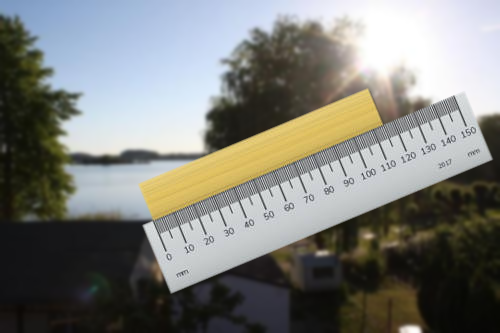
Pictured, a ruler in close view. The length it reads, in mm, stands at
115 mm
